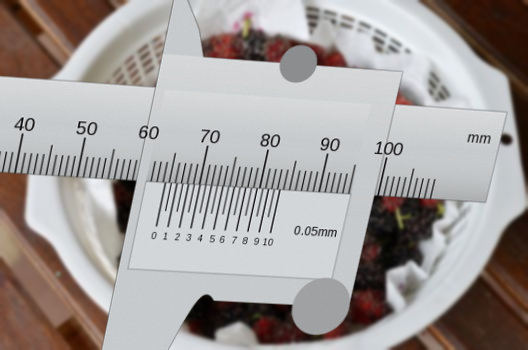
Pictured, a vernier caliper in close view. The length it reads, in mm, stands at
64.4 mm
